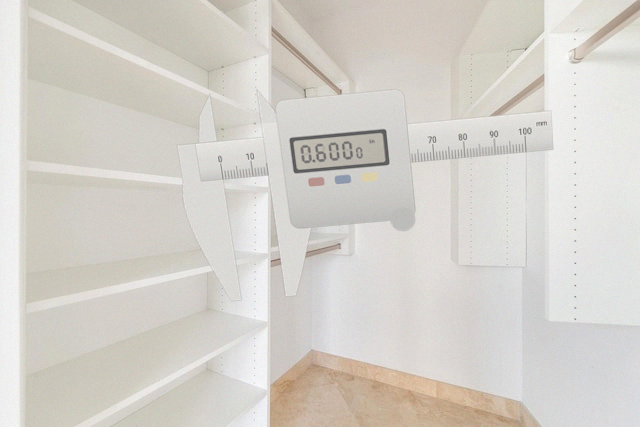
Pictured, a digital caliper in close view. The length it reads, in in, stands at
0.6000 in
